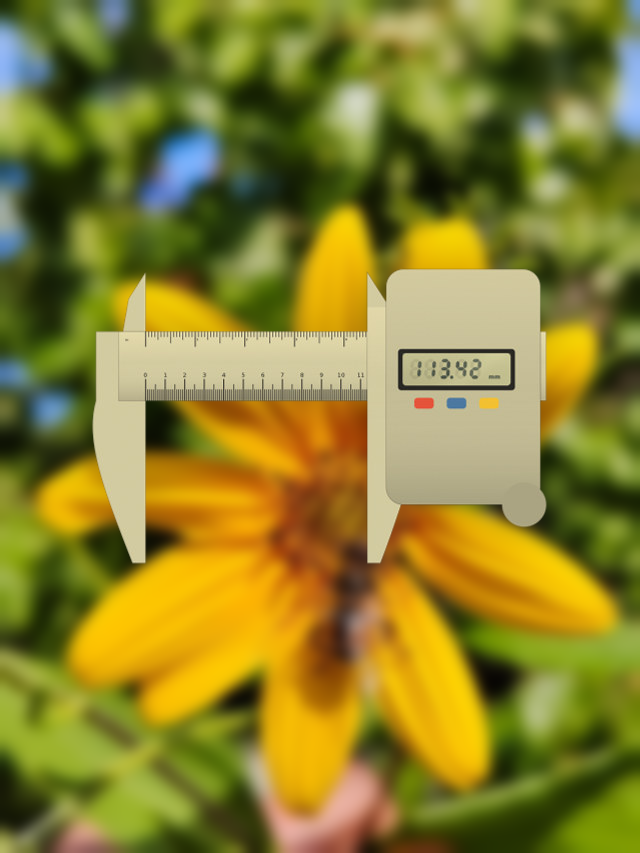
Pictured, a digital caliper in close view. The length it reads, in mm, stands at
113.42 mm
